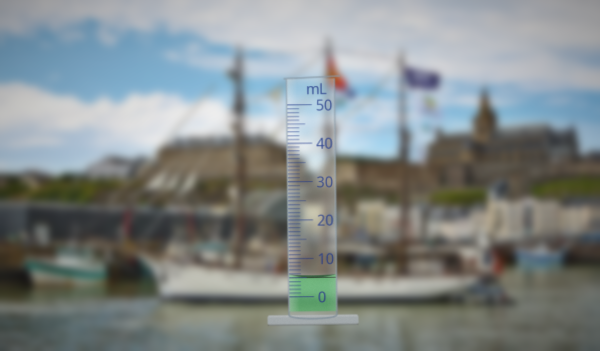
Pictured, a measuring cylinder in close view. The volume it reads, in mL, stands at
5 mL
